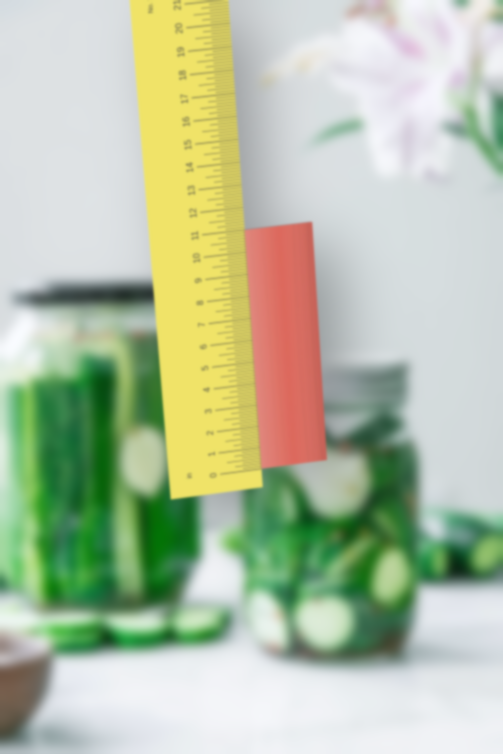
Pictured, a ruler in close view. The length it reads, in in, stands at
11 in
